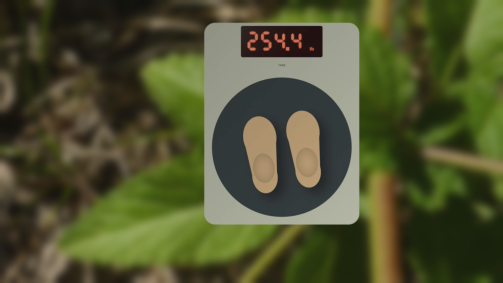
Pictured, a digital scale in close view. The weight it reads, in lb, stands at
254.4 lb
